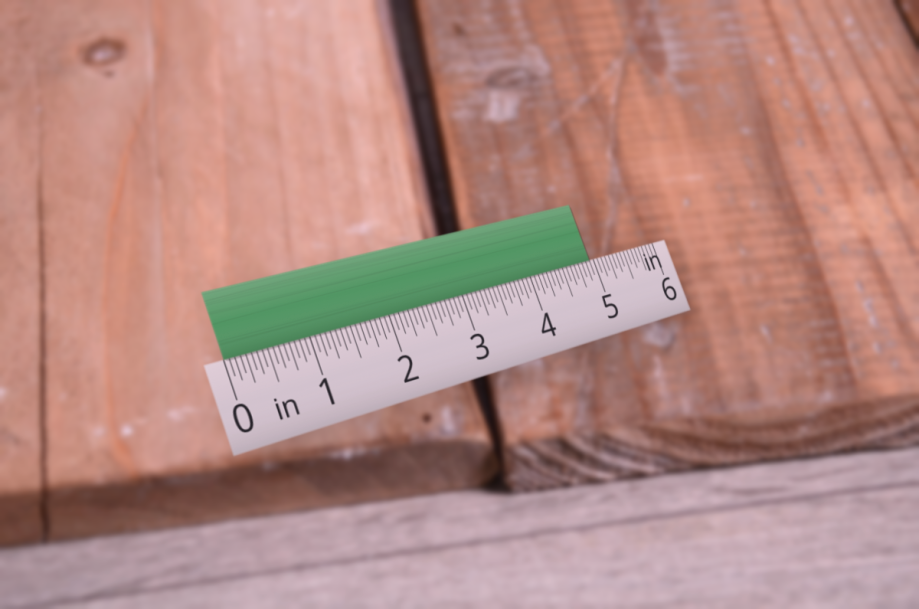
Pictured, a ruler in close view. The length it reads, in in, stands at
4.9375 in
